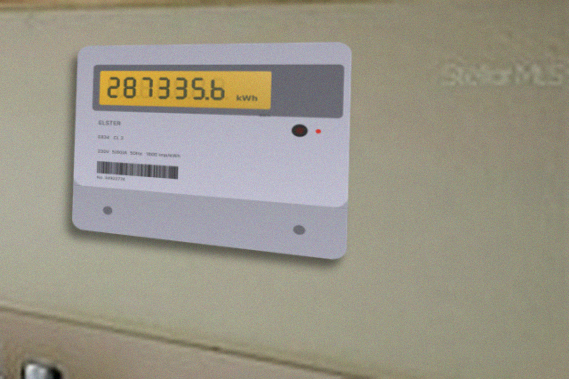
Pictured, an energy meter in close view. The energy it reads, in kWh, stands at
287335.6 kWh
